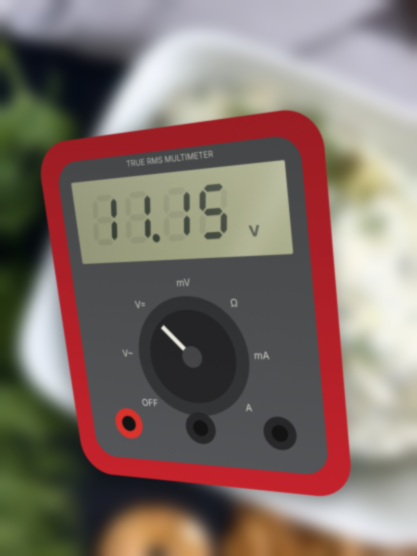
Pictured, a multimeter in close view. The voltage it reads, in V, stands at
11.15 V
